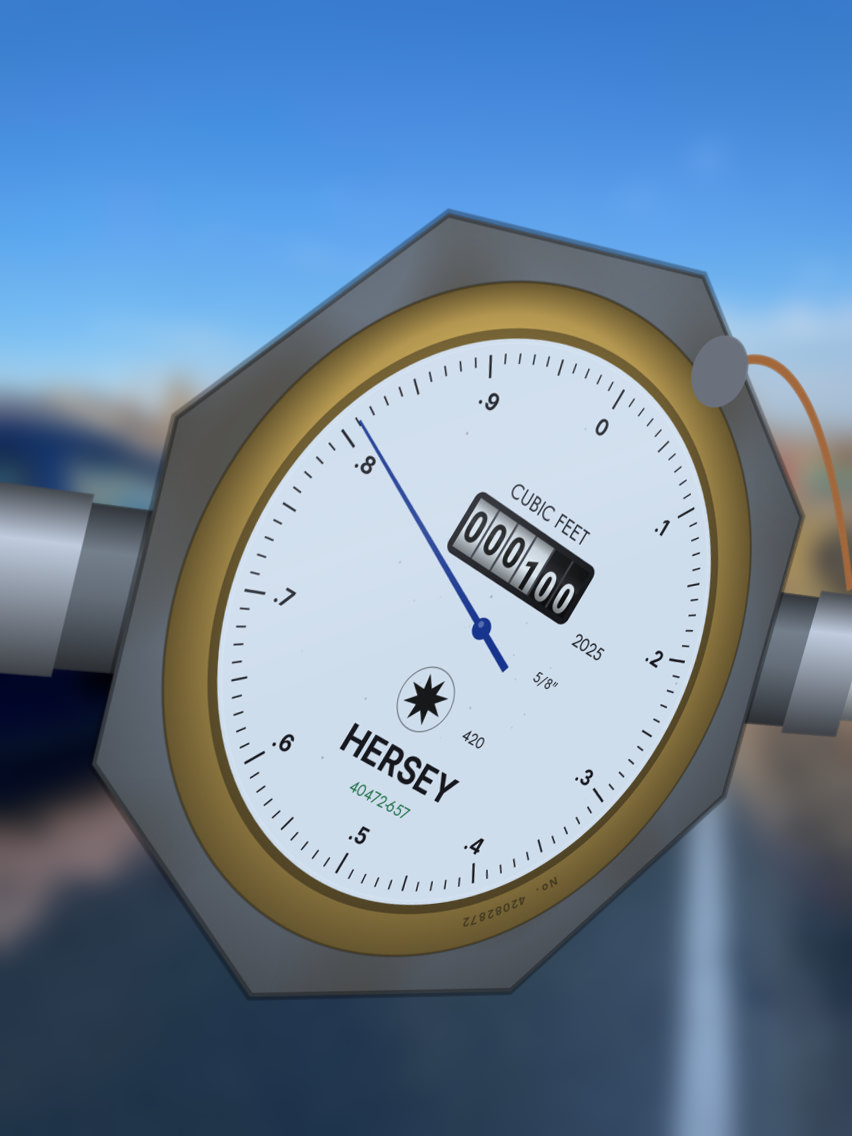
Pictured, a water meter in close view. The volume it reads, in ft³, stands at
99.81 ft³
